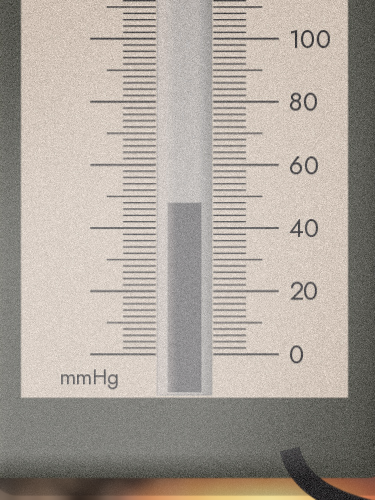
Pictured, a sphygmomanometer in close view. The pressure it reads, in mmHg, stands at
48 mmHg
